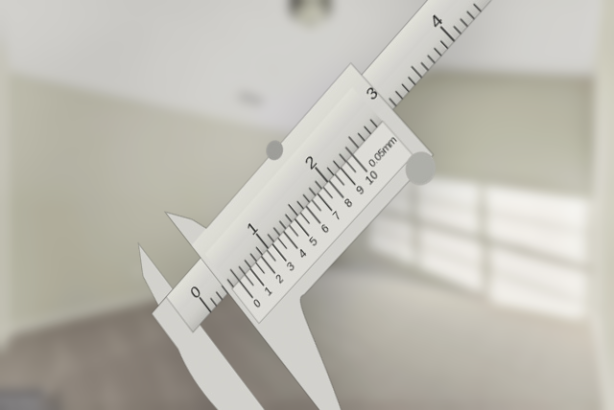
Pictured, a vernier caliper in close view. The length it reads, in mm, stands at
5.0 mm
